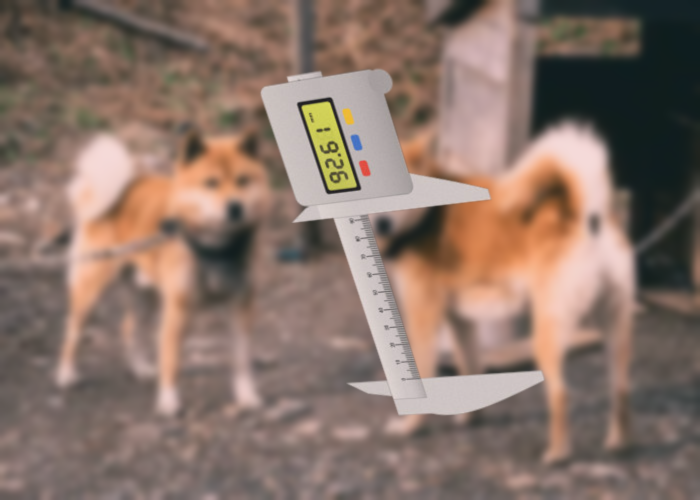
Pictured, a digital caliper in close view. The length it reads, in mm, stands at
92.61 mm
